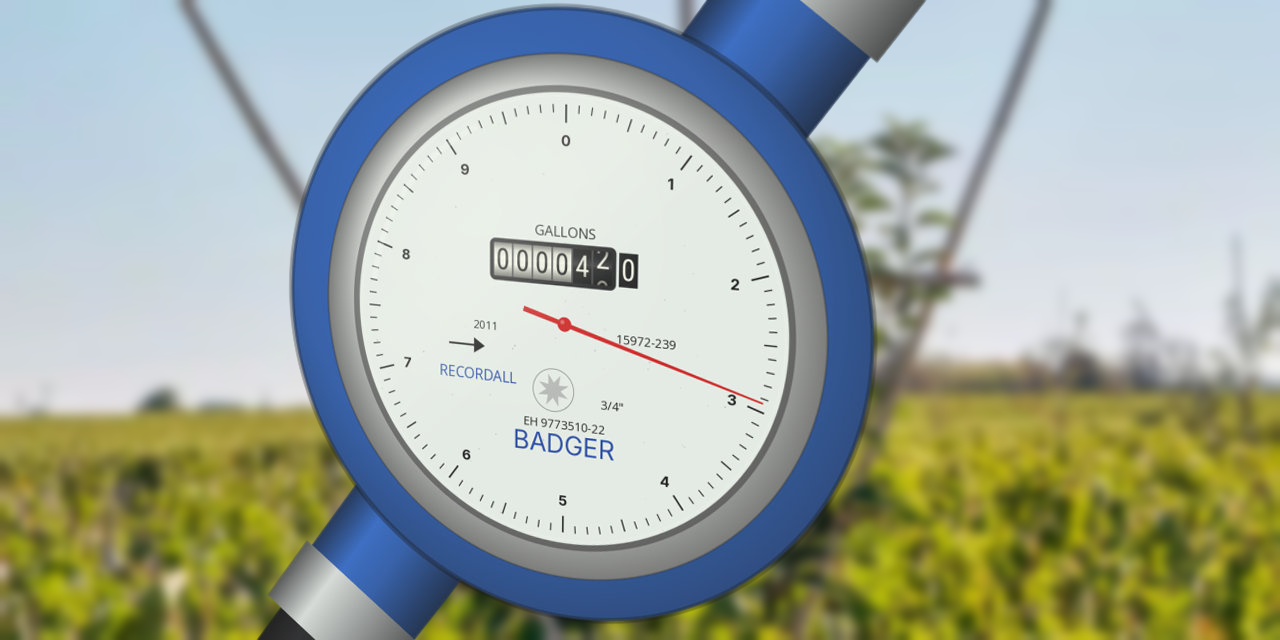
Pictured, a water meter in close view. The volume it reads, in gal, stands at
422.9 gal
